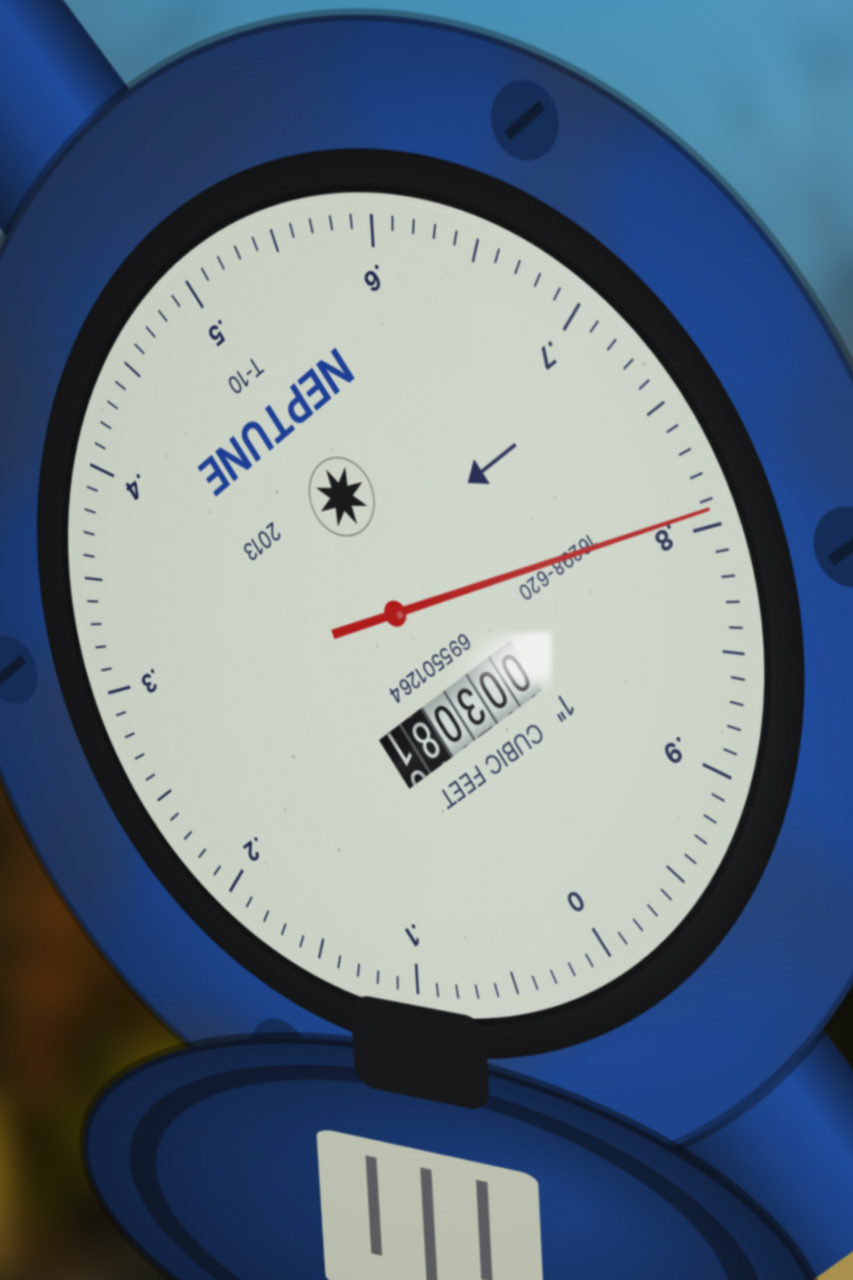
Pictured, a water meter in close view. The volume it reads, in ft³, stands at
3080.79 ft³
